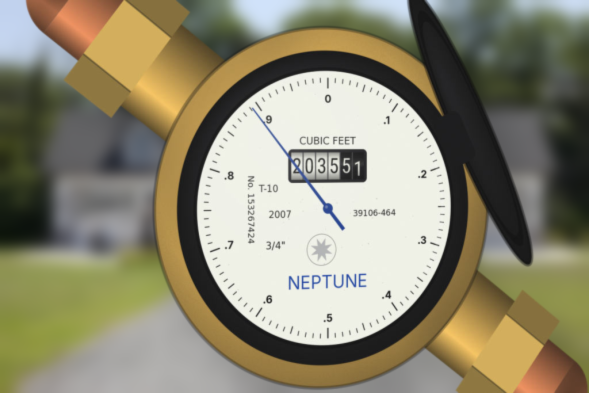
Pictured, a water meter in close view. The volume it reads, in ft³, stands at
203550.89 ft³
